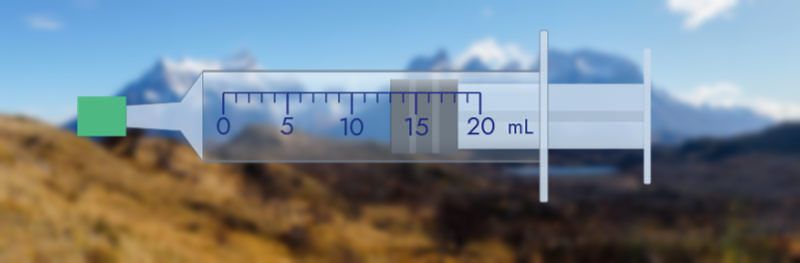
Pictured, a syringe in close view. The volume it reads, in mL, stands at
13 mL
